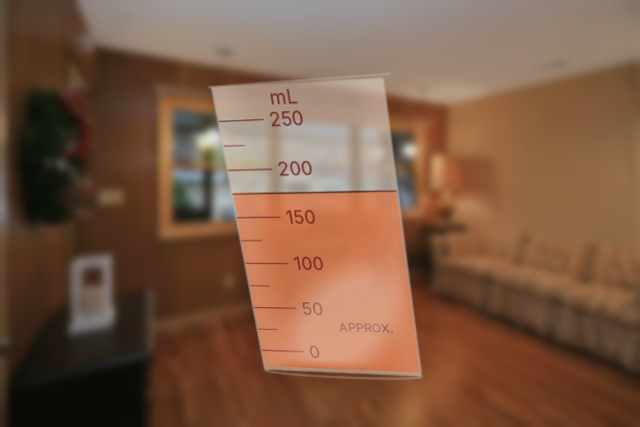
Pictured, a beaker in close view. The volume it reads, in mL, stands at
175 mL
